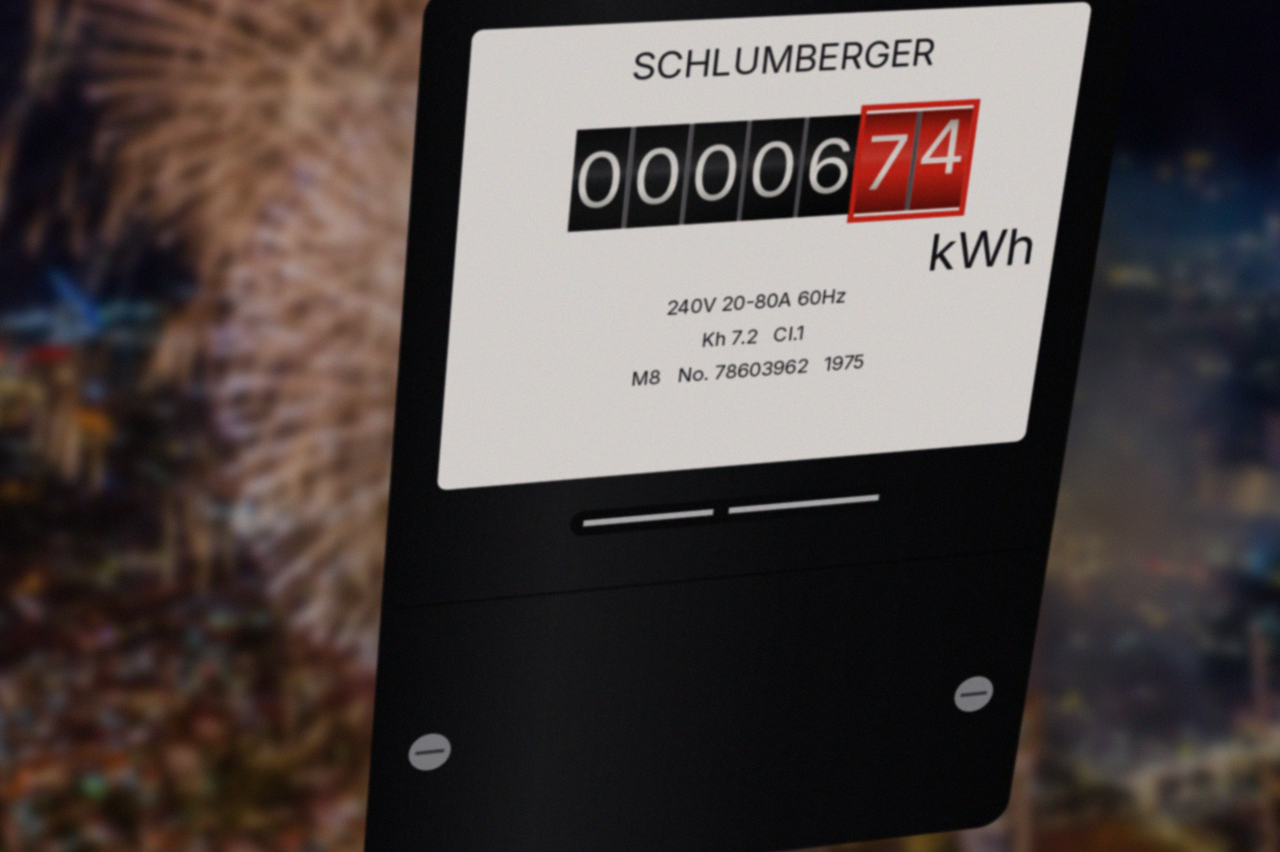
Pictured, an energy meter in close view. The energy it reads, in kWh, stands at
6.74 kWh
